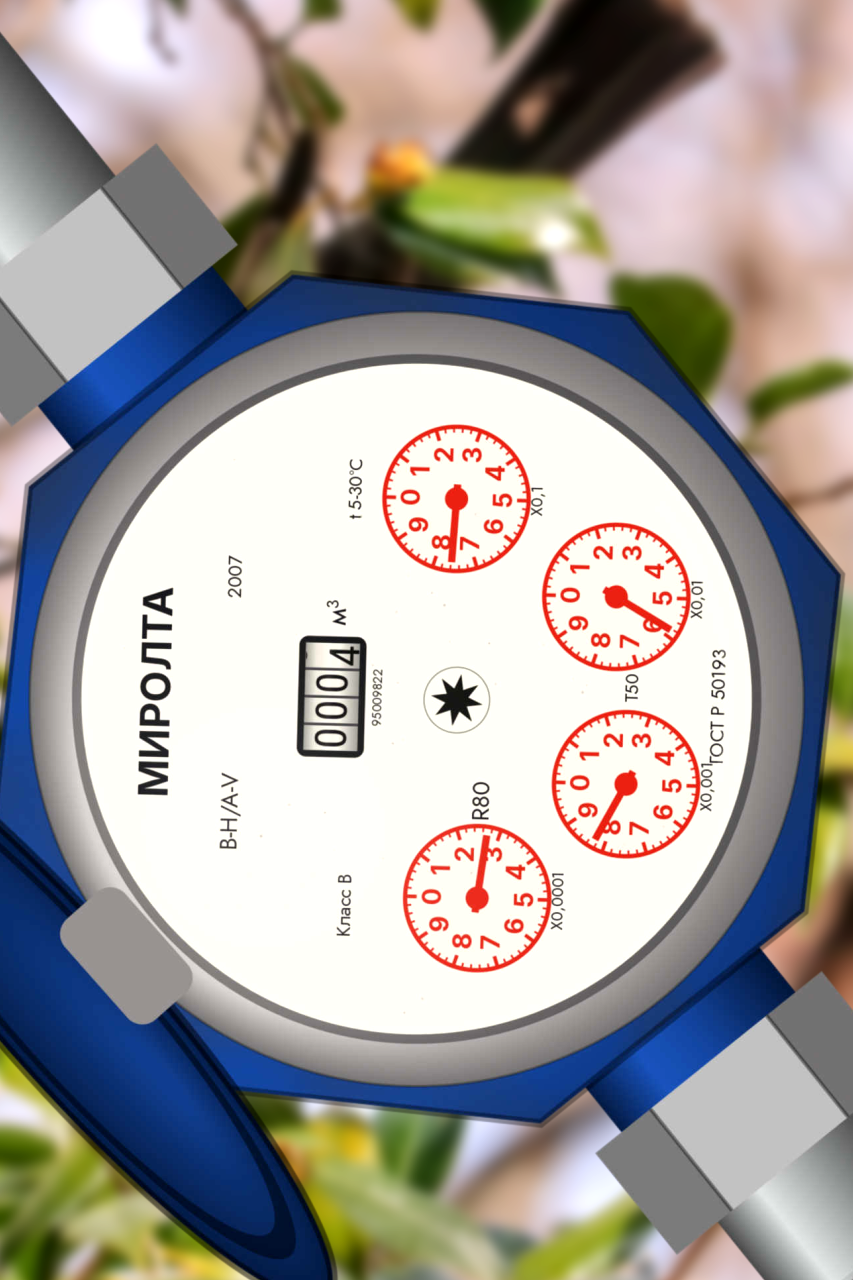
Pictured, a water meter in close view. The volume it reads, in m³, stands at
3.7582 m³
